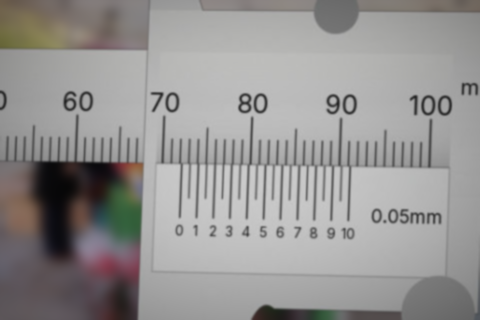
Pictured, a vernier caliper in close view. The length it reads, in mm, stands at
72.2 mm
